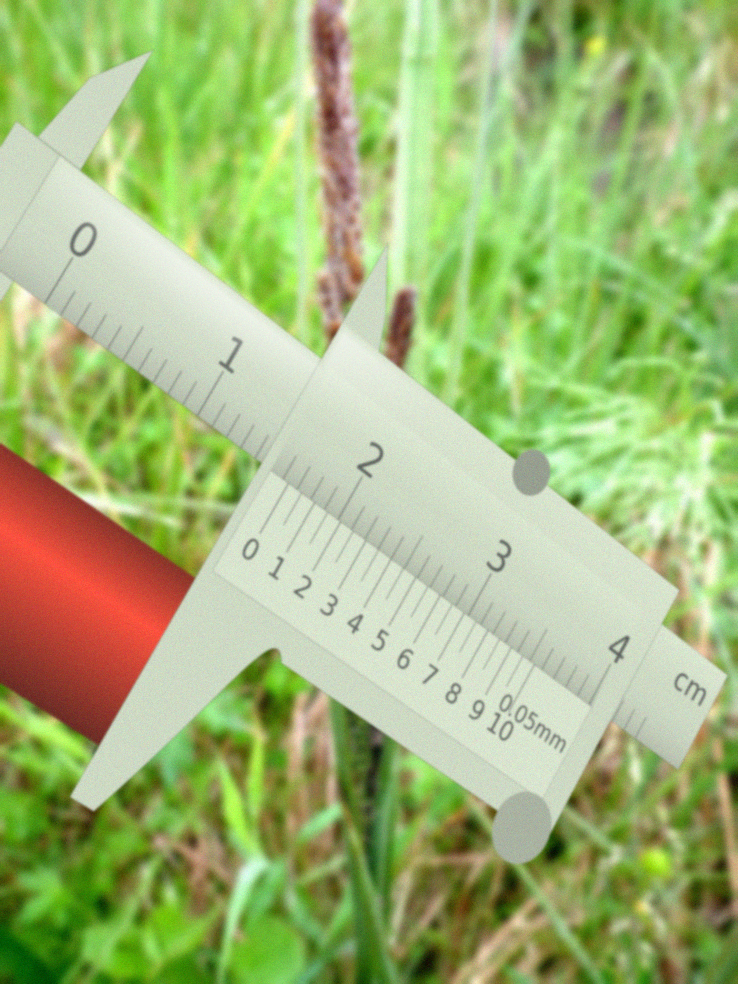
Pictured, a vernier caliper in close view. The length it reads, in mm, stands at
16.4 mm
